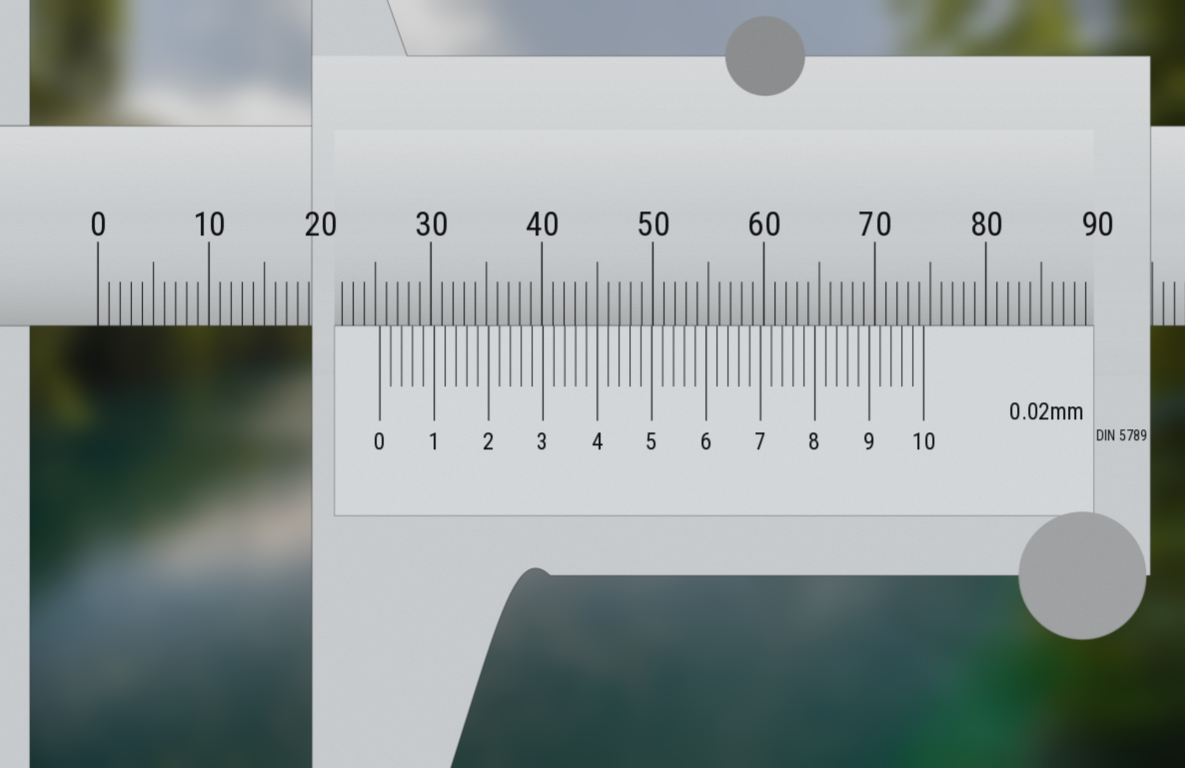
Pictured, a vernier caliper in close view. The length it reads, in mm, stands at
25.4 mm
